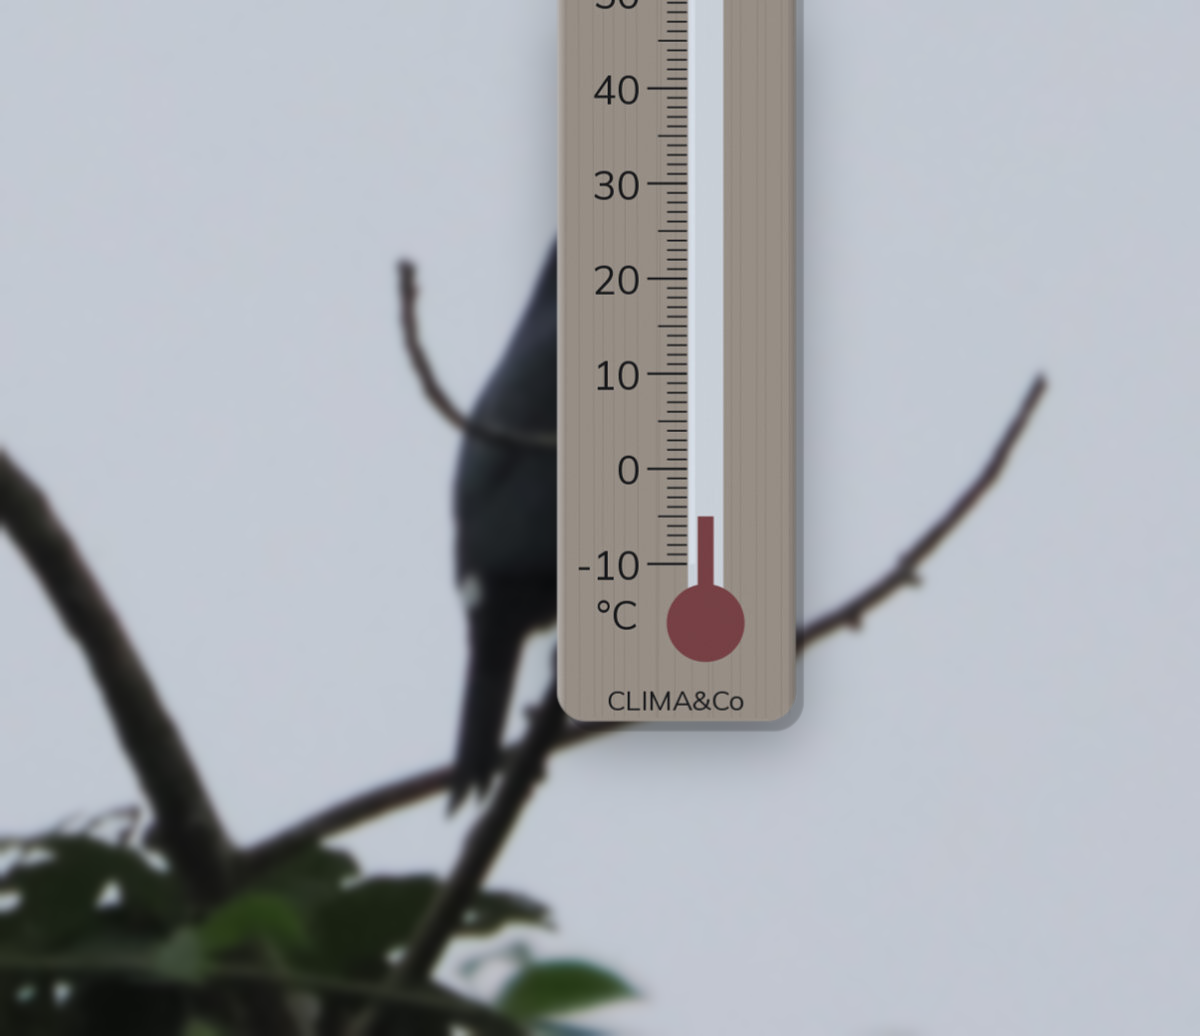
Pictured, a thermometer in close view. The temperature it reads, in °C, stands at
-5 °C
